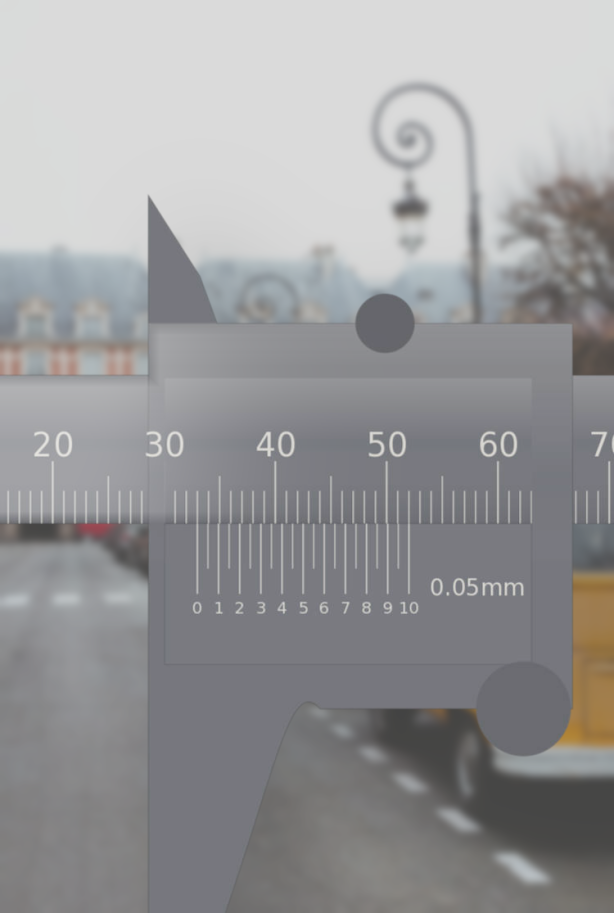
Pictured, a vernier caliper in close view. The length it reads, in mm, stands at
33.0 mm
